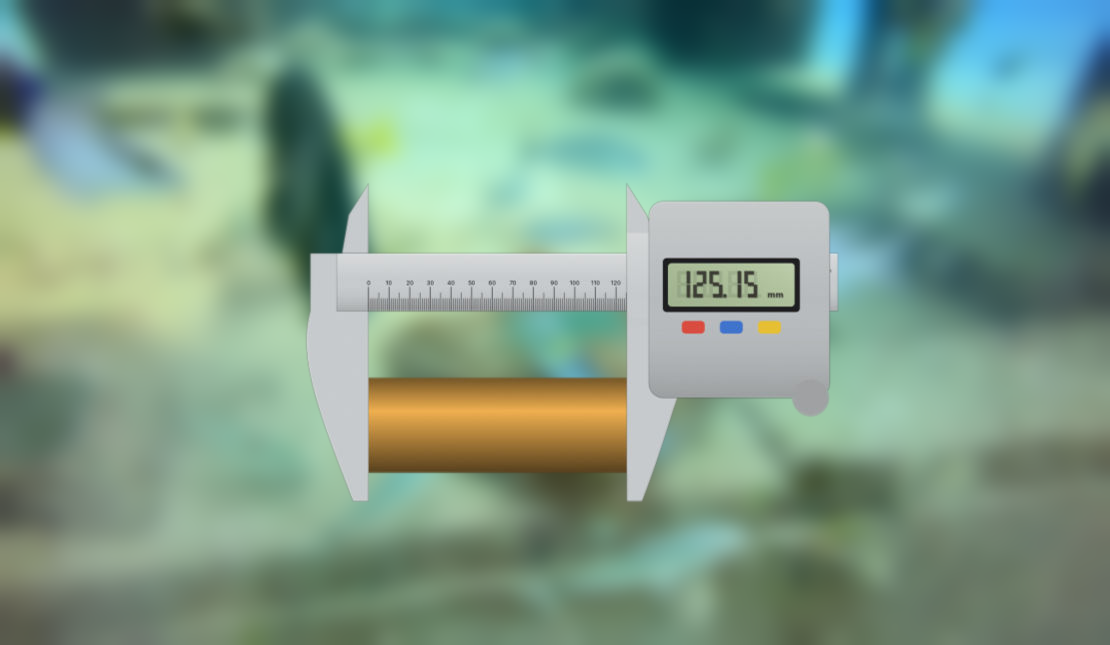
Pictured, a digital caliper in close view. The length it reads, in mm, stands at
125.15 mm
